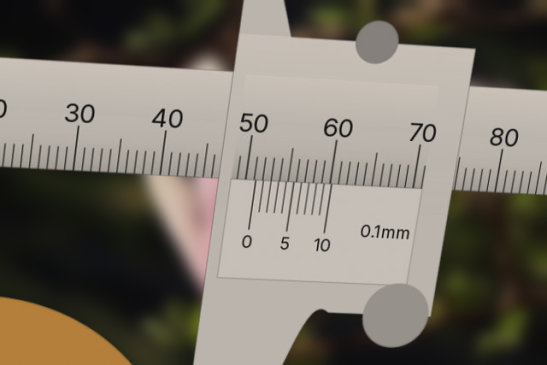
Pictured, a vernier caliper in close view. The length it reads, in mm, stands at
51.2 mm
